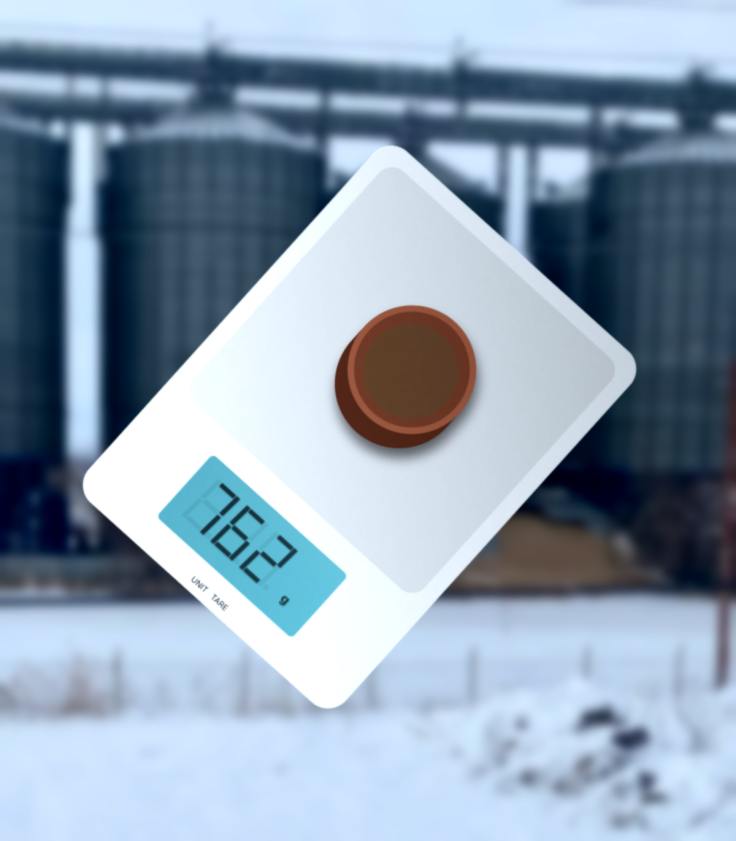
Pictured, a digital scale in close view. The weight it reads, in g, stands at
762 g
